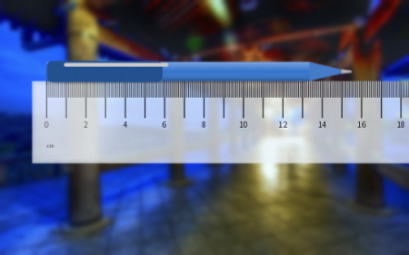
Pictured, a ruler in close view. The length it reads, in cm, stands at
15.5 cm
